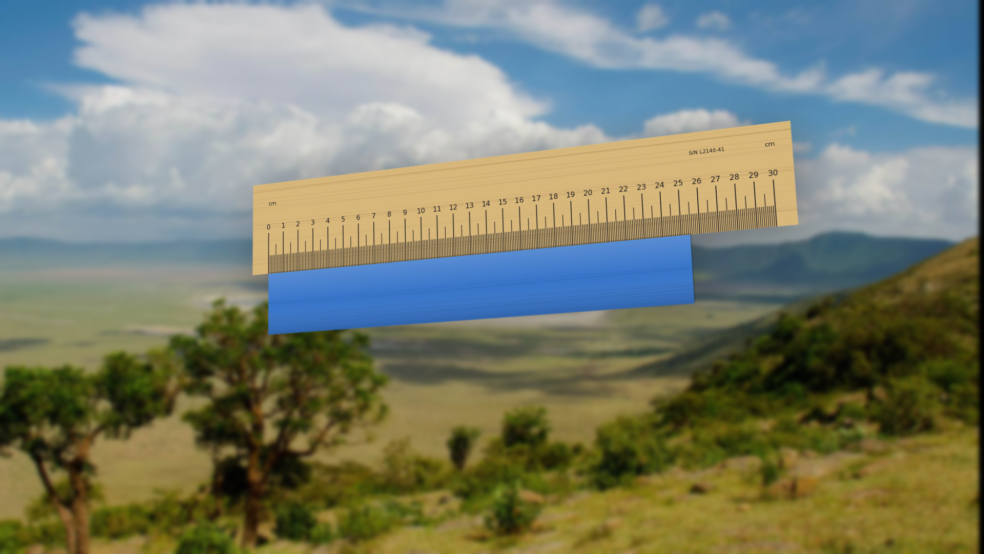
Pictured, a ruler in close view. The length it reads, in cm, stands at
25.5 cm
